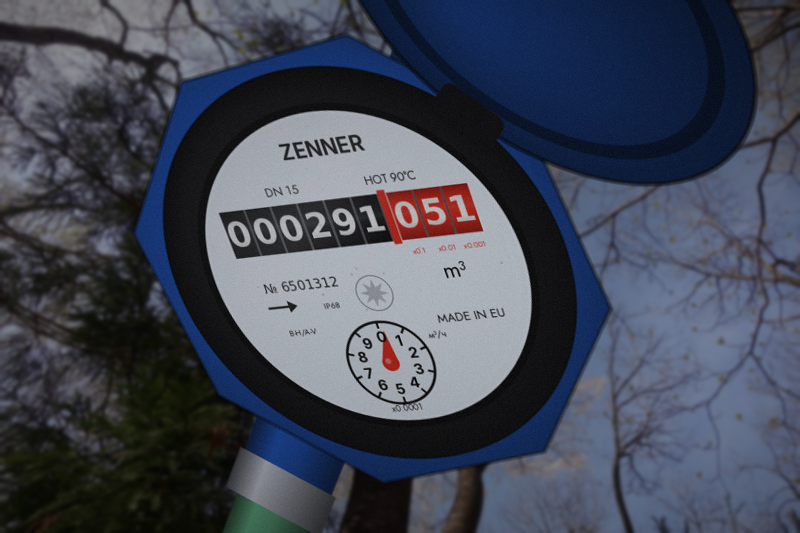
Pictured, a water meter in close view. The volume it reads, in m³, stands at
291.0510 m³
